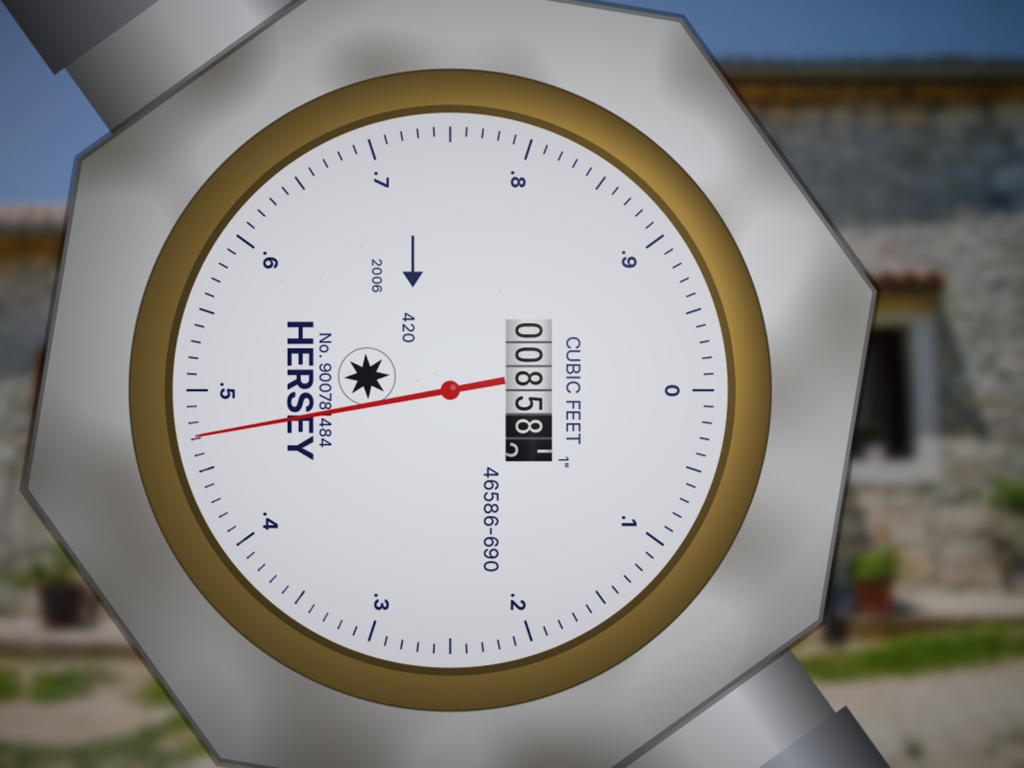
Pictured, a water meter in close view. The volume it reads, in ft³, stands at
8581.47 ft³
